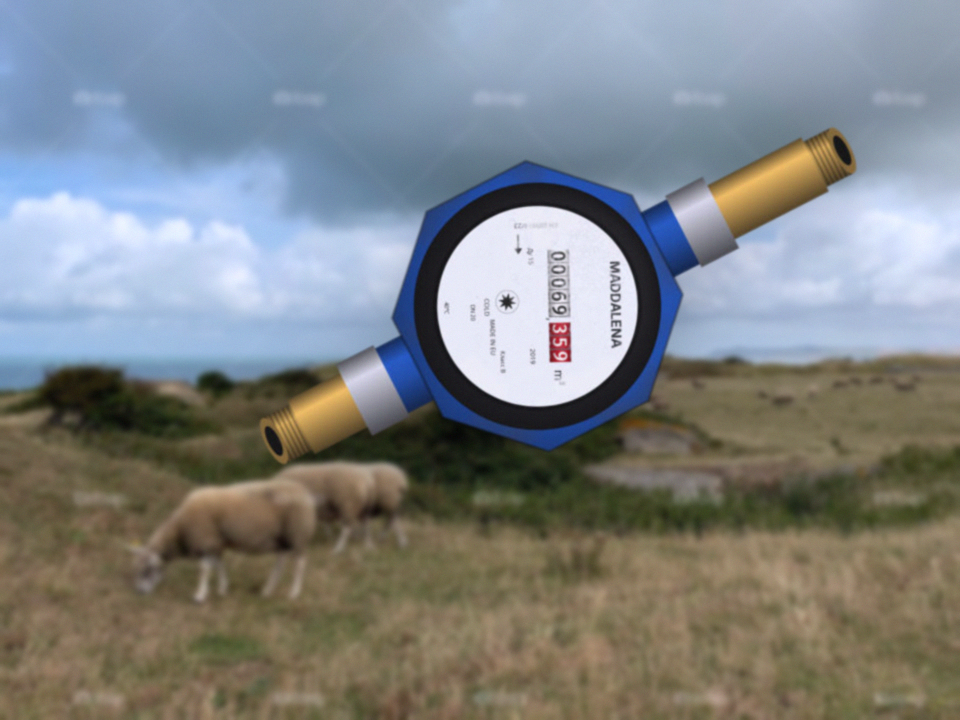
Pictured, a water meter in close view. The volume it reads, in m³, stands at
69.359 m³
